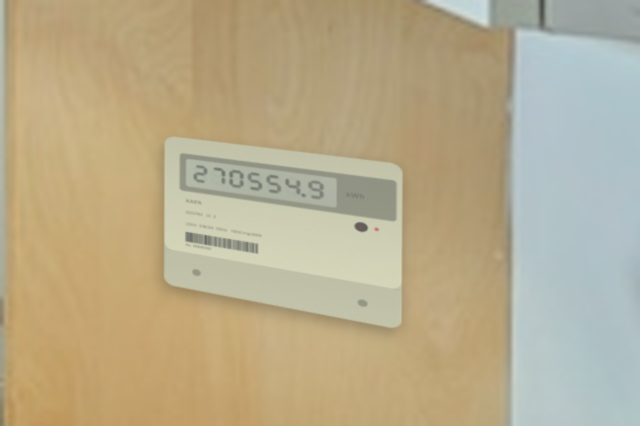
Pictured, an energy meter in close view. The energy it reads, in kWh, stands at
270554.9 kWh
